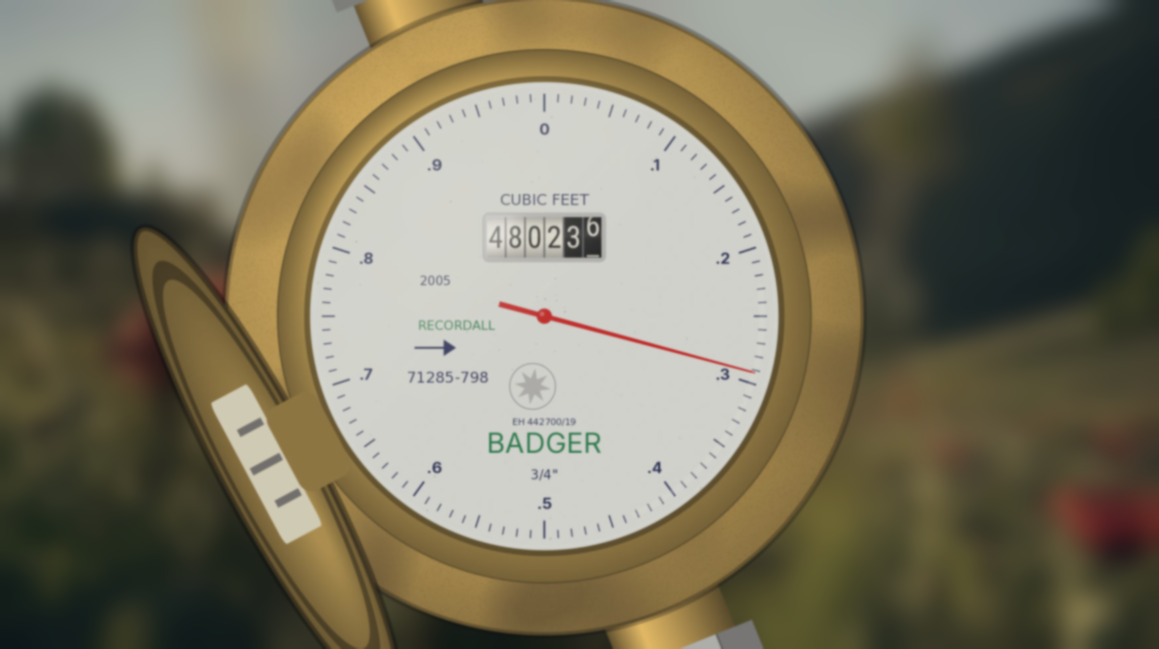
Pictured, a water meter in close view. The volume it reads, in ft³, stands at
480236.29 ft³
